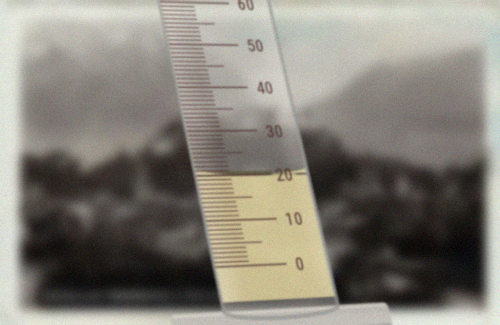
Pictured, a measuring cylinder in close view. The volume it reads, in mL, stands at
20 mL
